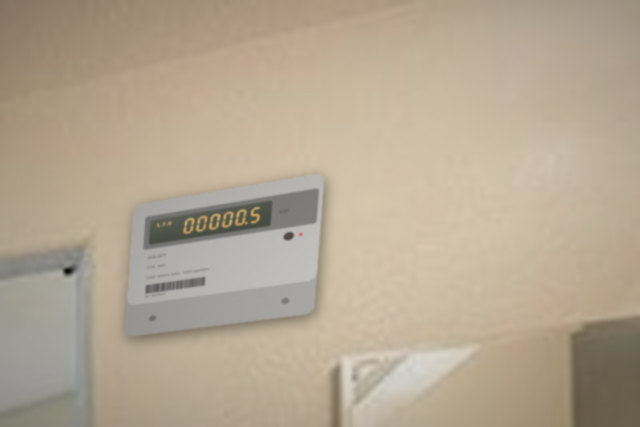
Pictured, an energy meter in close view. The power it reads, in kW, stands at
0.5 kW
